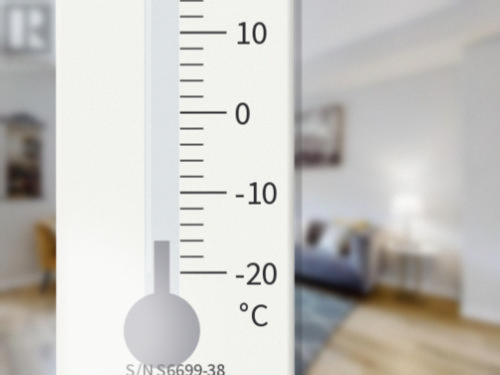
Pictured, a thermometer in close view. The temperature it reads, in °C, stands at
-16 °C
